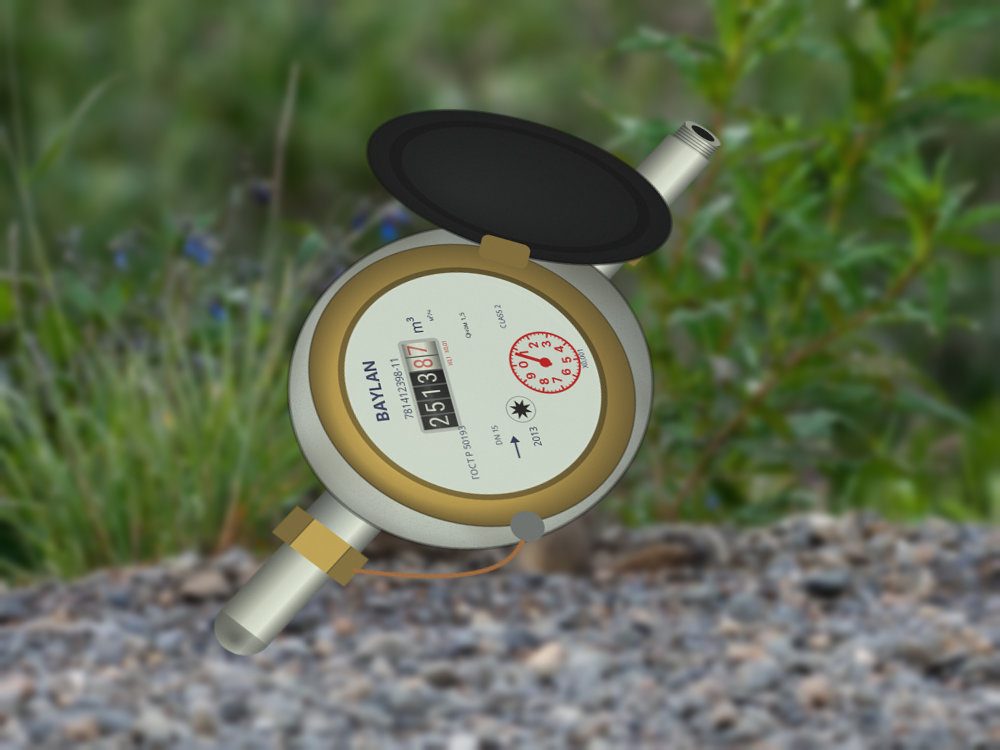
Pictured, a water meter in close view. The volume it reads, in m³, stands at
2513.870 m³
